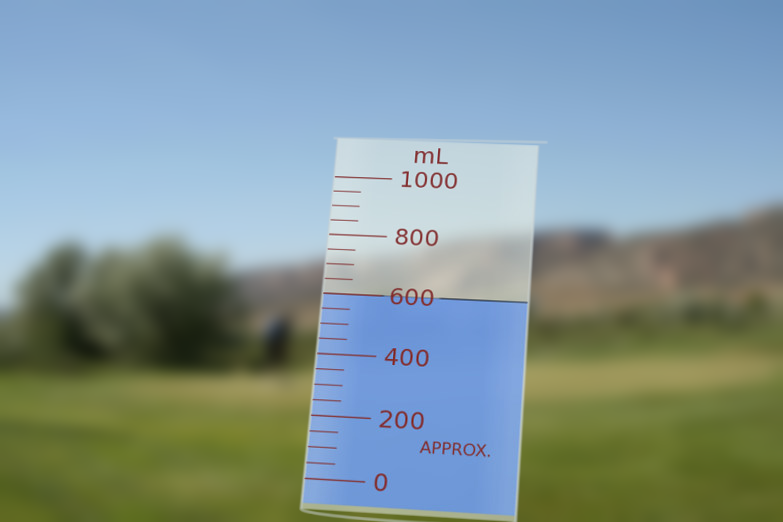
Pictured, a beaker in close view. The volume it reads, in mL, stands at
600 mL
